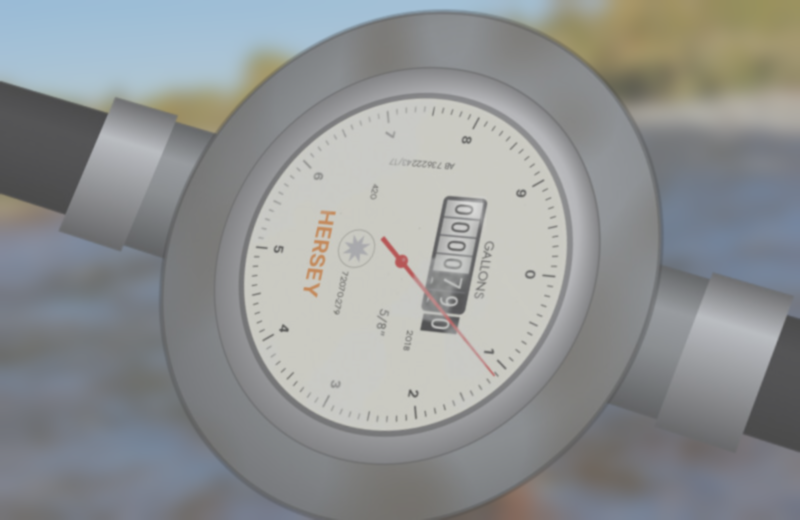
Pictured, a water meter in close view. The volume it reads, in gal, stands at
791.1 gal
